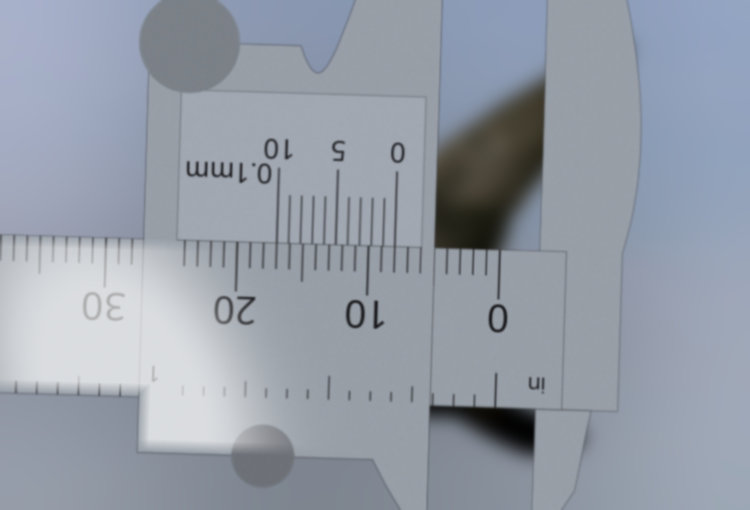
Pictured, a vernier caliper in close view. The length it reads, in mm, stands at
8.0 mm
